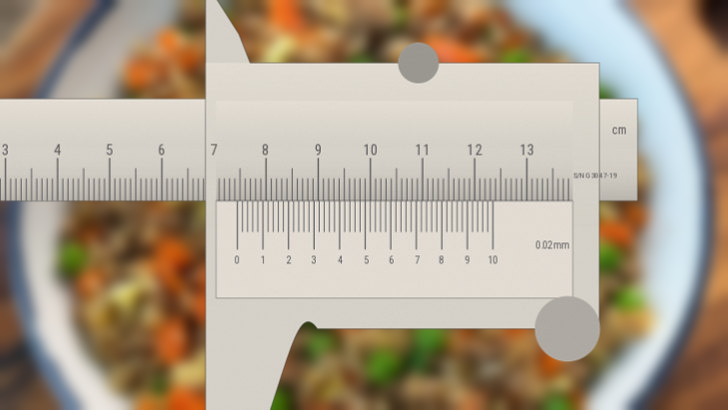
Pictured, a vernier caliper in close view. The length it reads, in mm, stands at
74.5 mm
